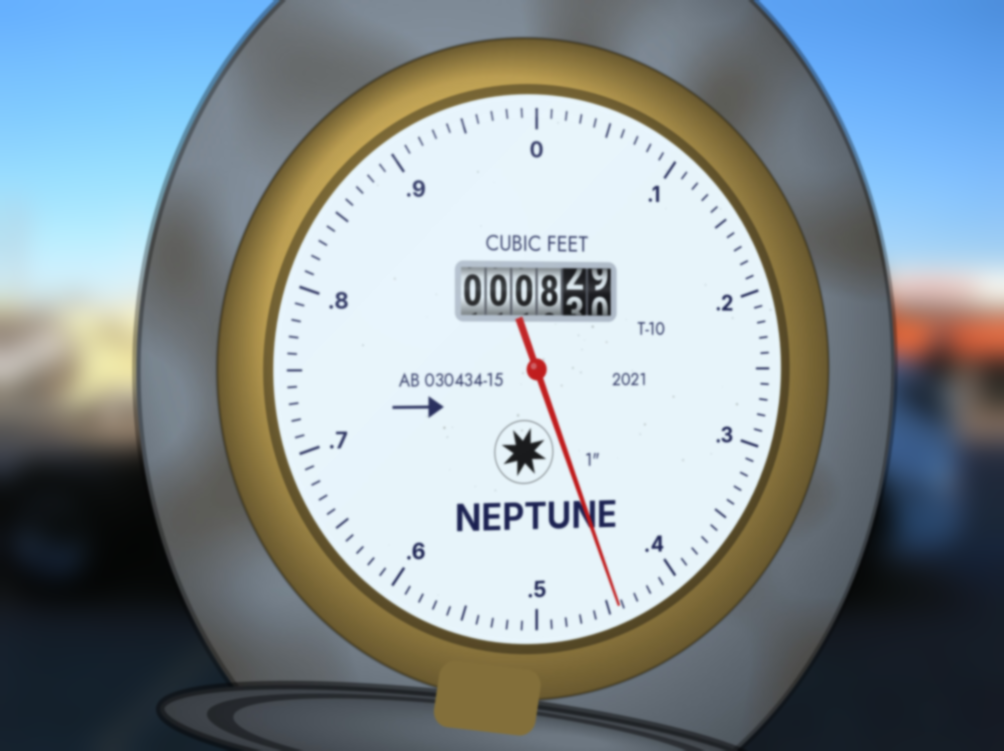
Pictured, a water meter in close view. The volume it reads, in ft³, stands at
829.44 ft³
